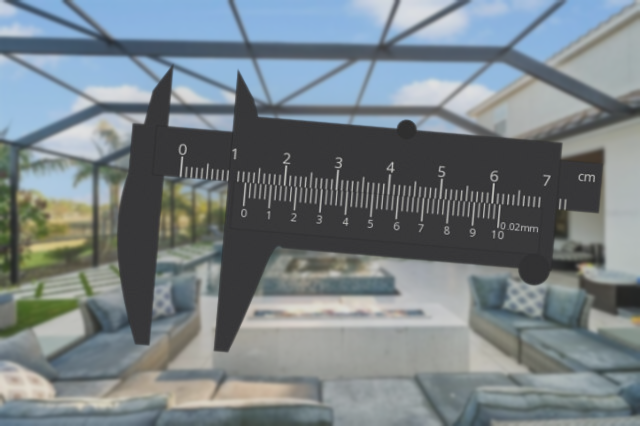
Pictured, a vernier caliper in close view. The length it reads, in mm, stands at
12.5 mm
